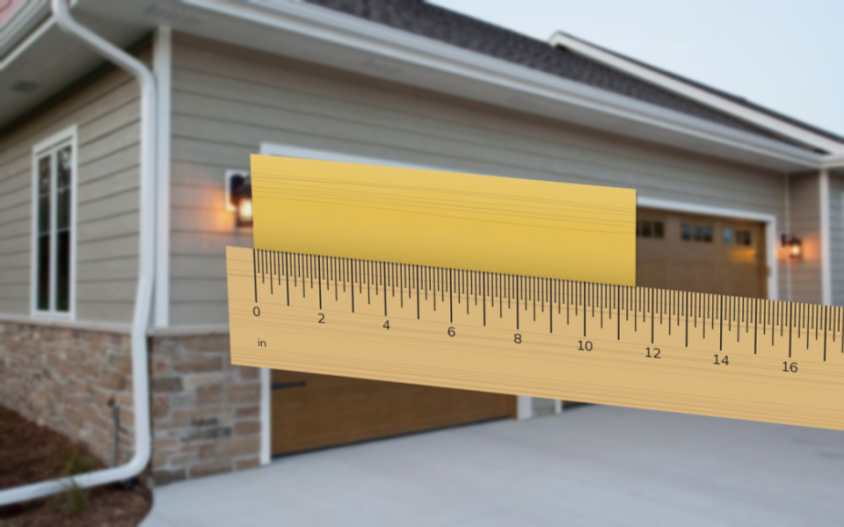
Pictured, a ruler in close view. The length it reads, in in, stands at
11.5 in
